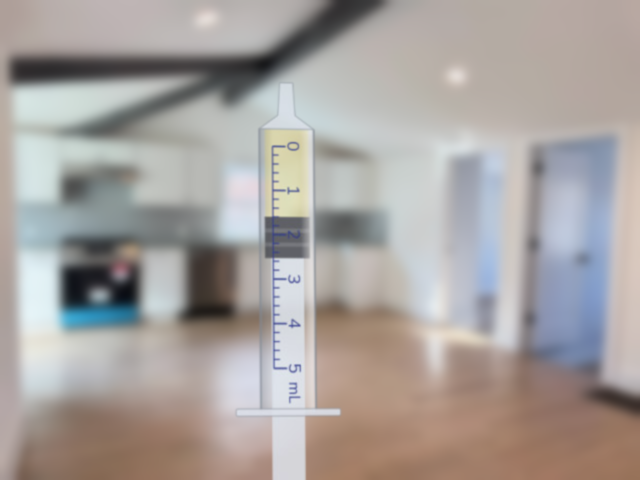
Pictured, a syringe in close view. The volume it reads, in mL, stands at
1.6 mL
